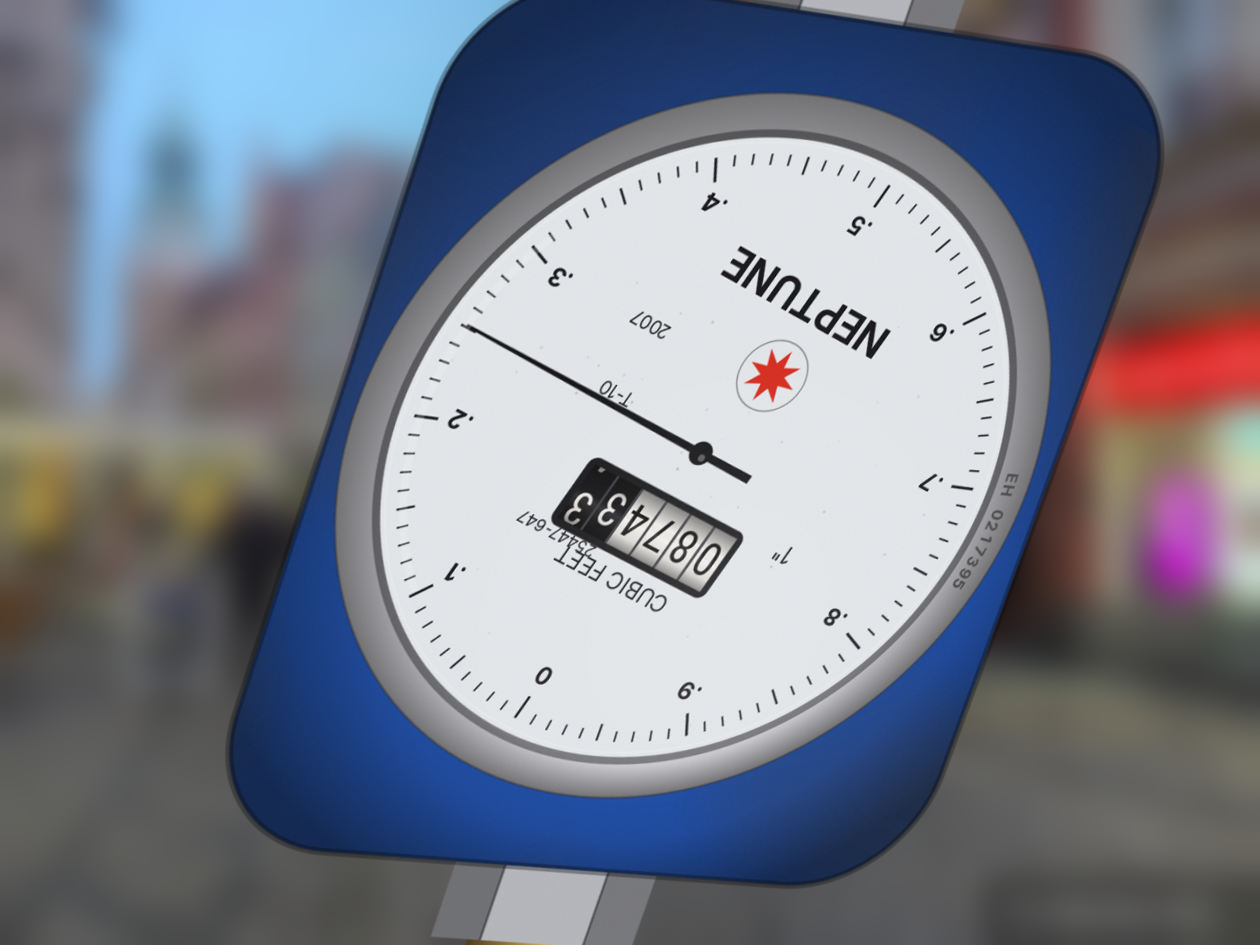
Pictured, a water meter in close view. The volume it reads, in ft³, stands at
87433.25 ft³
